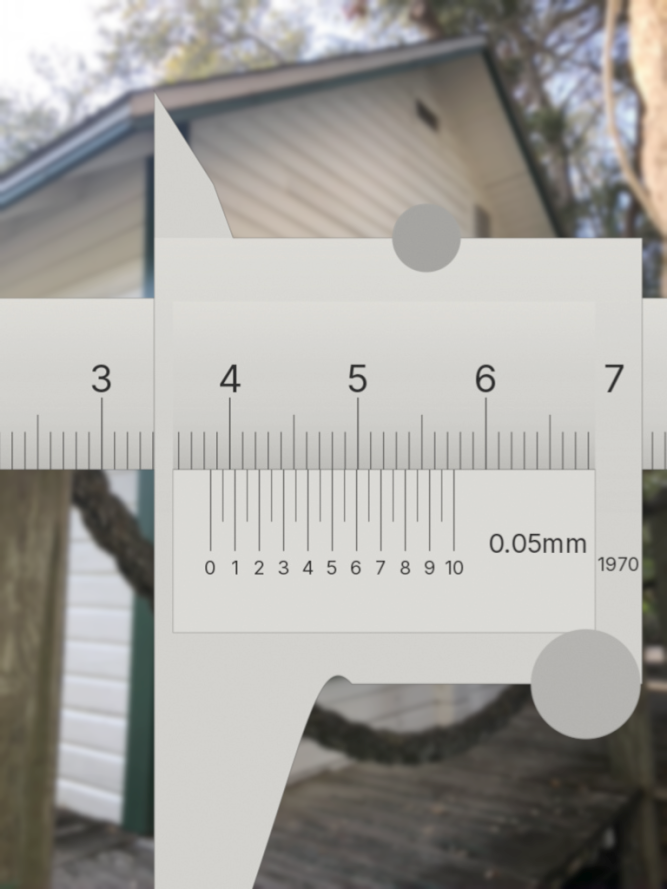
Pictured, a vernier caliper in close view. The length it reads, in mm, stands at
38.5 mm
